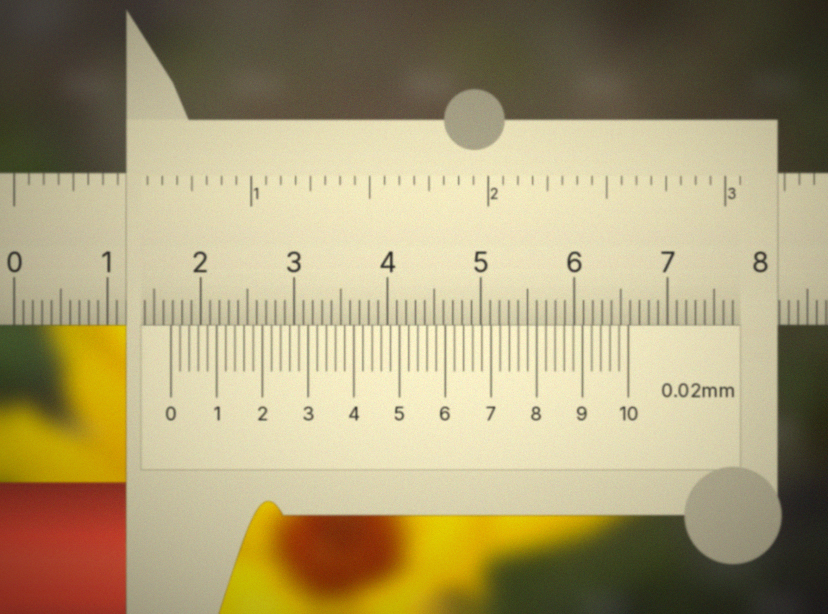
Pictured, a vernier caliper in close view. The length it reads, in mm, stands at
16.8 mm
